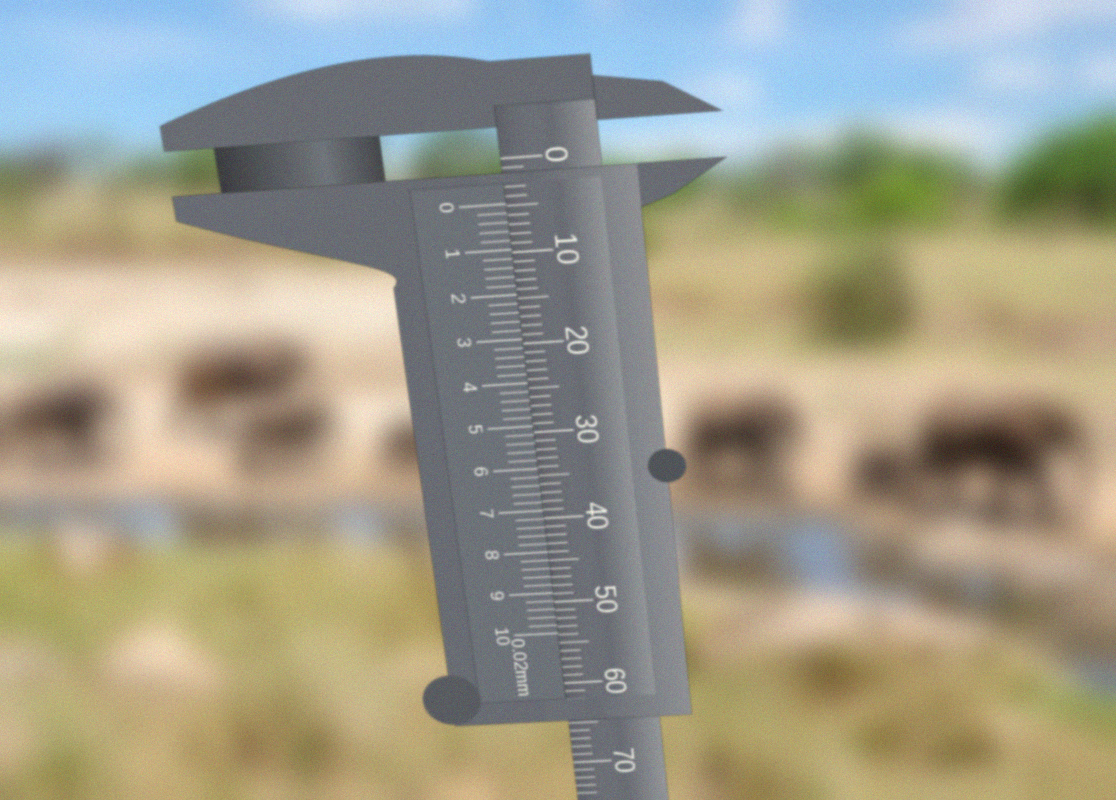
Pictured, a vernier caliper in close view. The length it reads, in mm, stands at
4.8 mm
